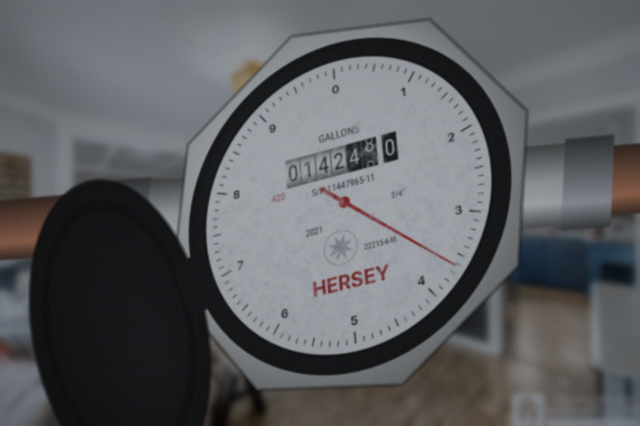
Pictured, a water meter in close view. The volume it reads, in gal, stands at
142483.6 gal
